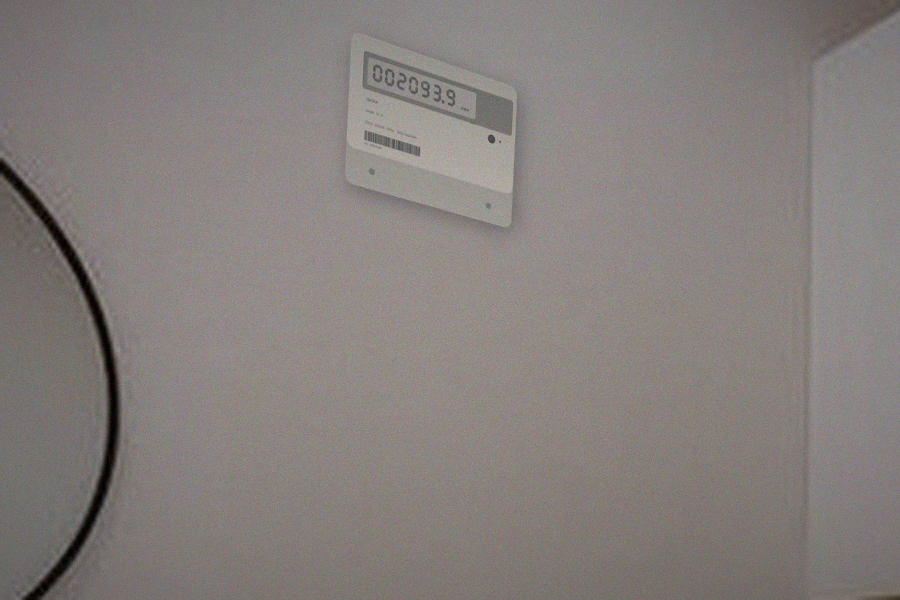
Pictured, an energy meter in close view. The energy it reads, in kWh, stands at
2093.9 kWh
